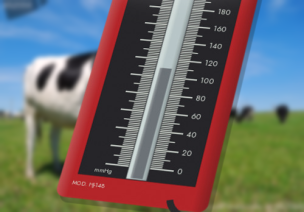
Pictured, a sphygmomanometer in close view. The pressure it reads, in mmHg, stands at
110 mmHg
